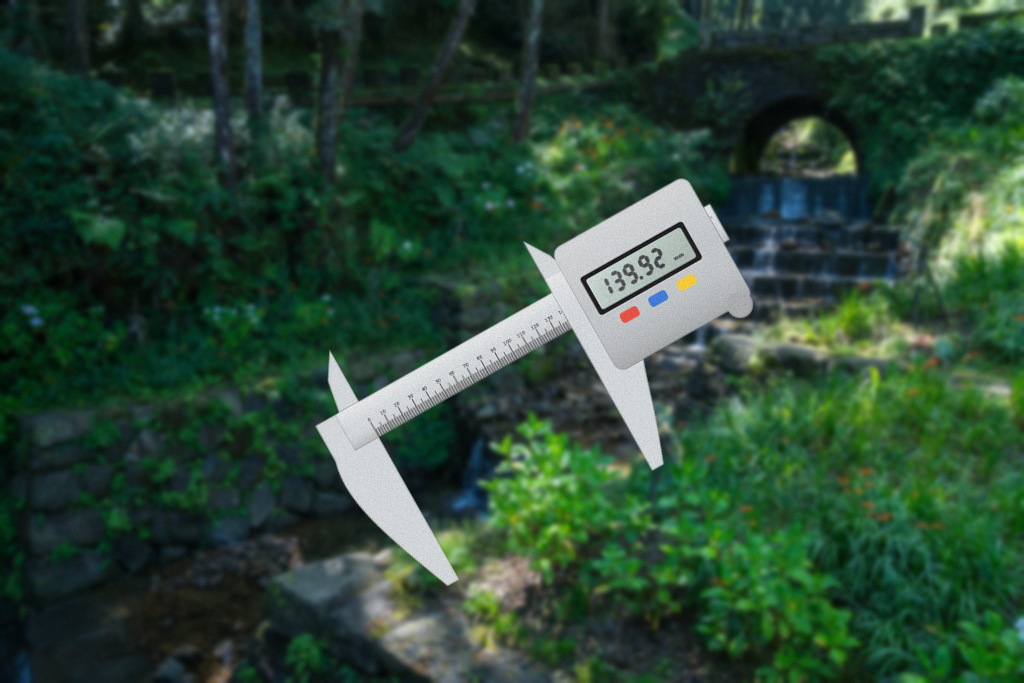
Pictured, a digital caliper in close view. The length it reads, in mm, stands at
139.92 mm
